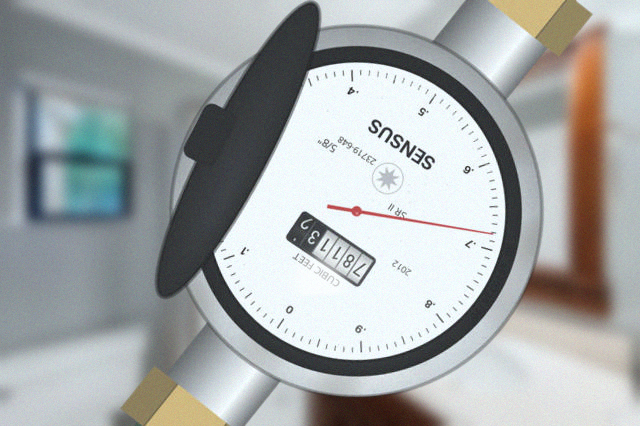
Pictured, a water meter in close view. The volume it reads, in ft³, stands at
781131.68 ft³
